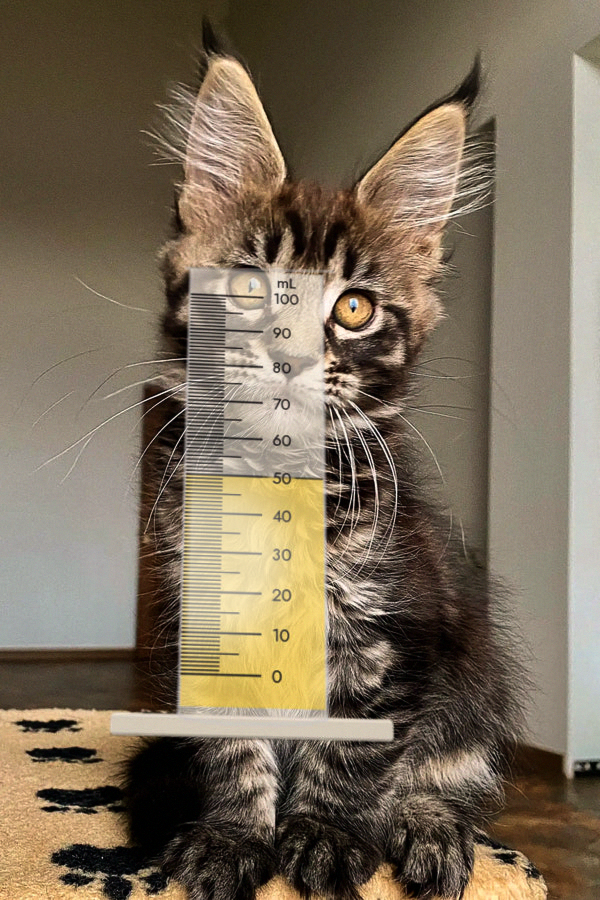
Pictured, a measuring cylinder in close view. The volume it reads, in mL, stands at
50 mL
